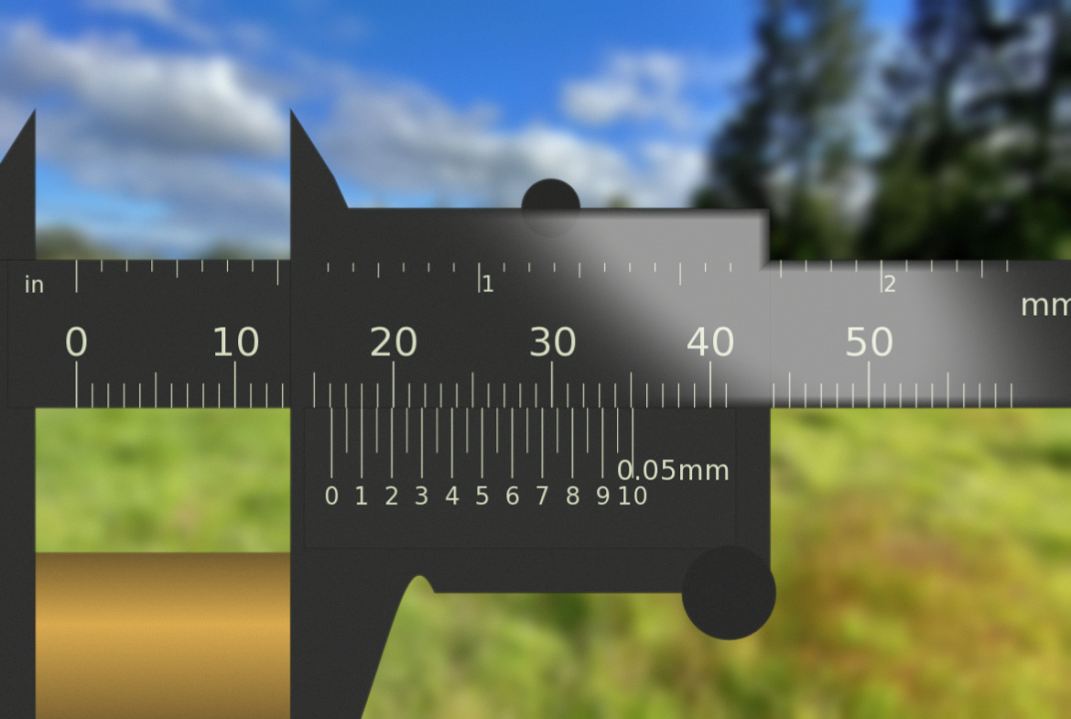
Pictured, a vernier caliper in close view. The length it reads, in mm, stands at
16.1 mm
